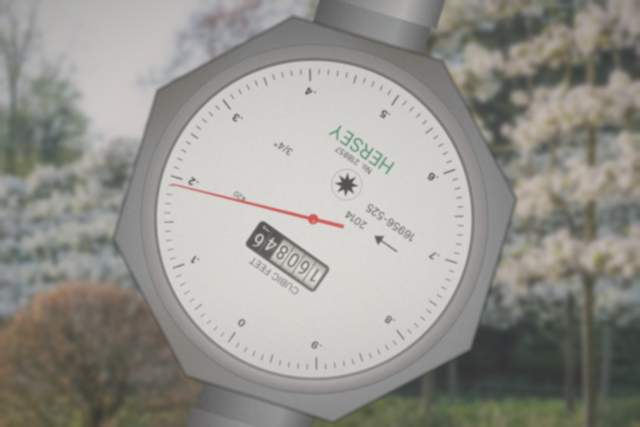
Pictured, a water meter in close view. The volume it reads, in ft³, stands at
160846.19 ft³
